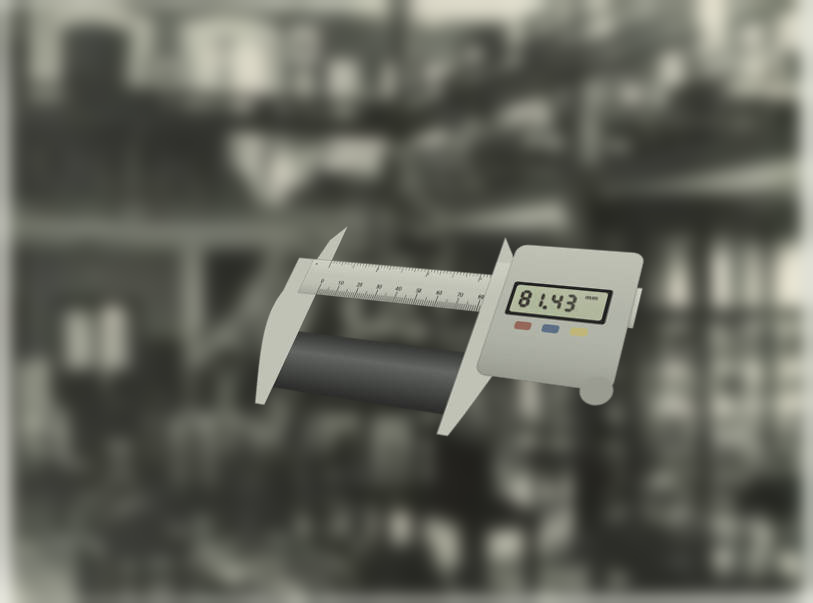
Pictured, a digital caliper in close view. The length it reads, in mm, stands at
81.43 mm
